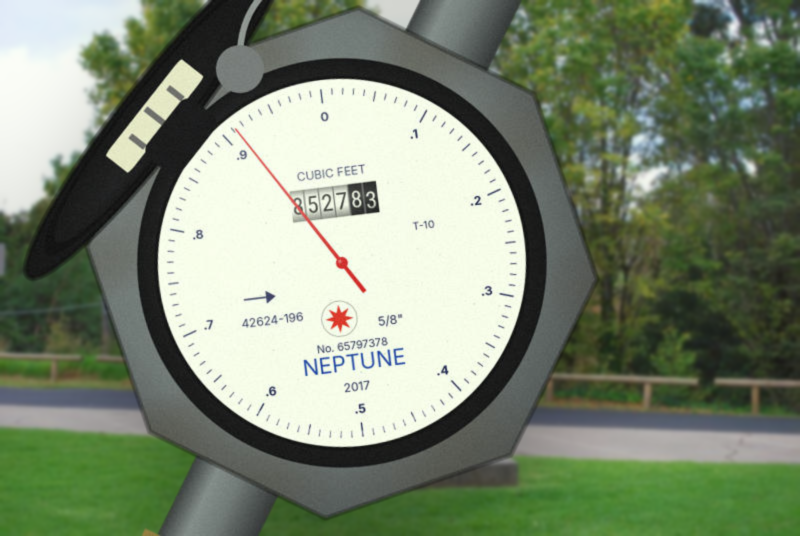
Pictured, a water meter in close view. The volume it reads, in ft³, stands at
852782.91 ft³
